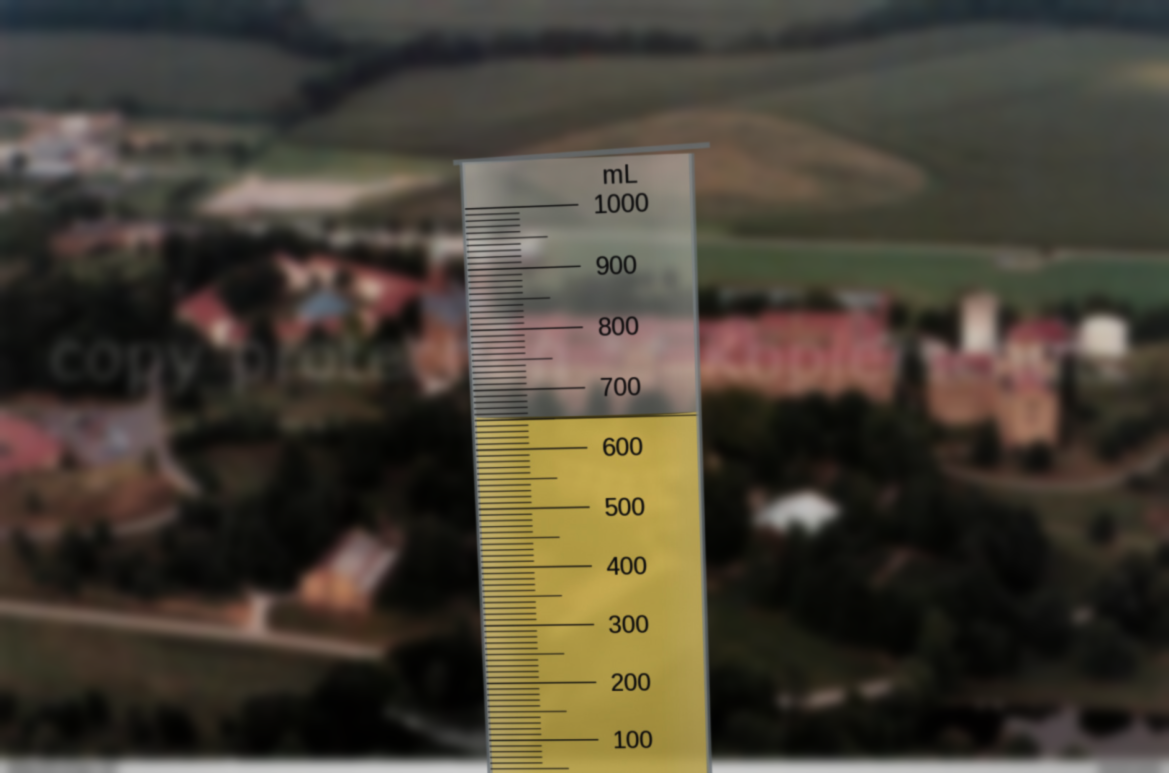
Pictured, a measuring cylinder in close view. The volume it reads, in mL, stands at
650 mL
